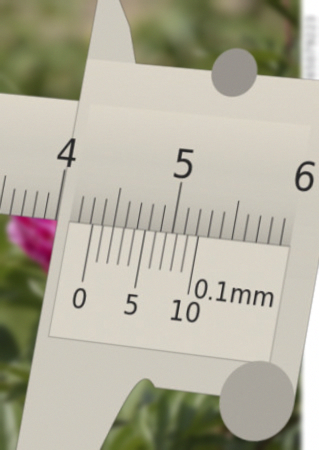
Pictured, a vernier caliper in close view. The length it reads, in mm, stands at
43.2 mm
